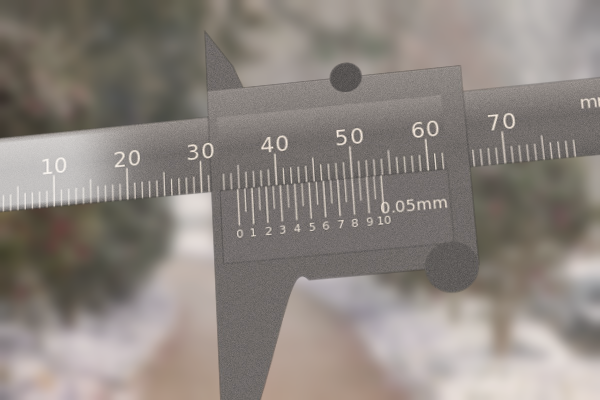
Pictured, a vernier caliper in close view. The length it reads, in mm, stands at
34.8 mm
